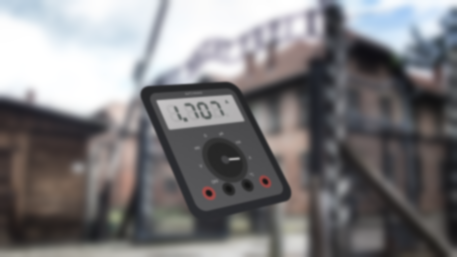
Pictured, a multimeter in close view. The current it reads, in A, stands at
1.707 A
